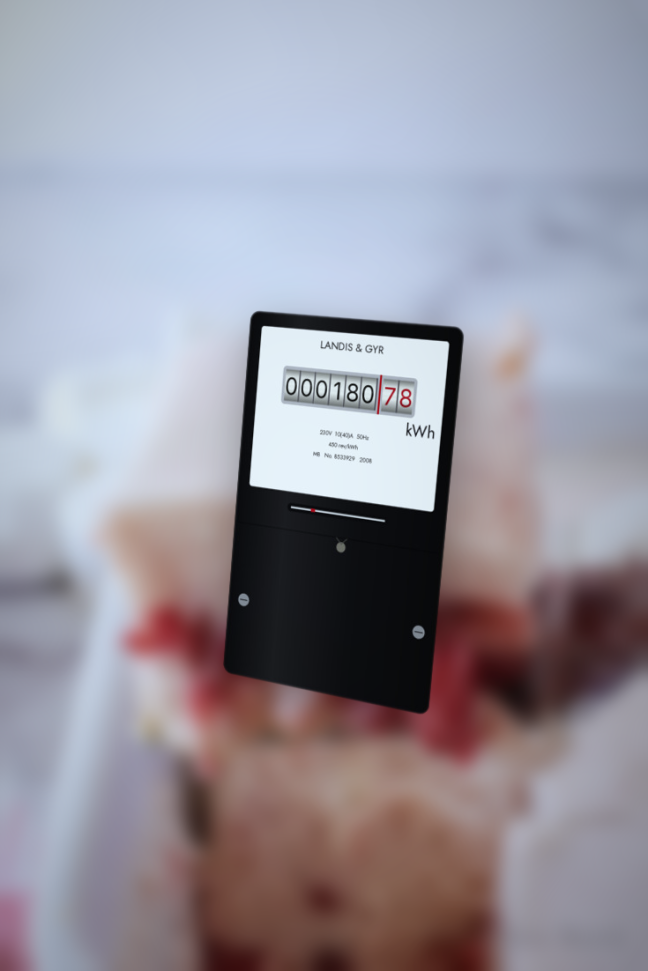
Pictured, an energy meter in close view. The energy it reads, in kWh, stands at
180.78 kWh
